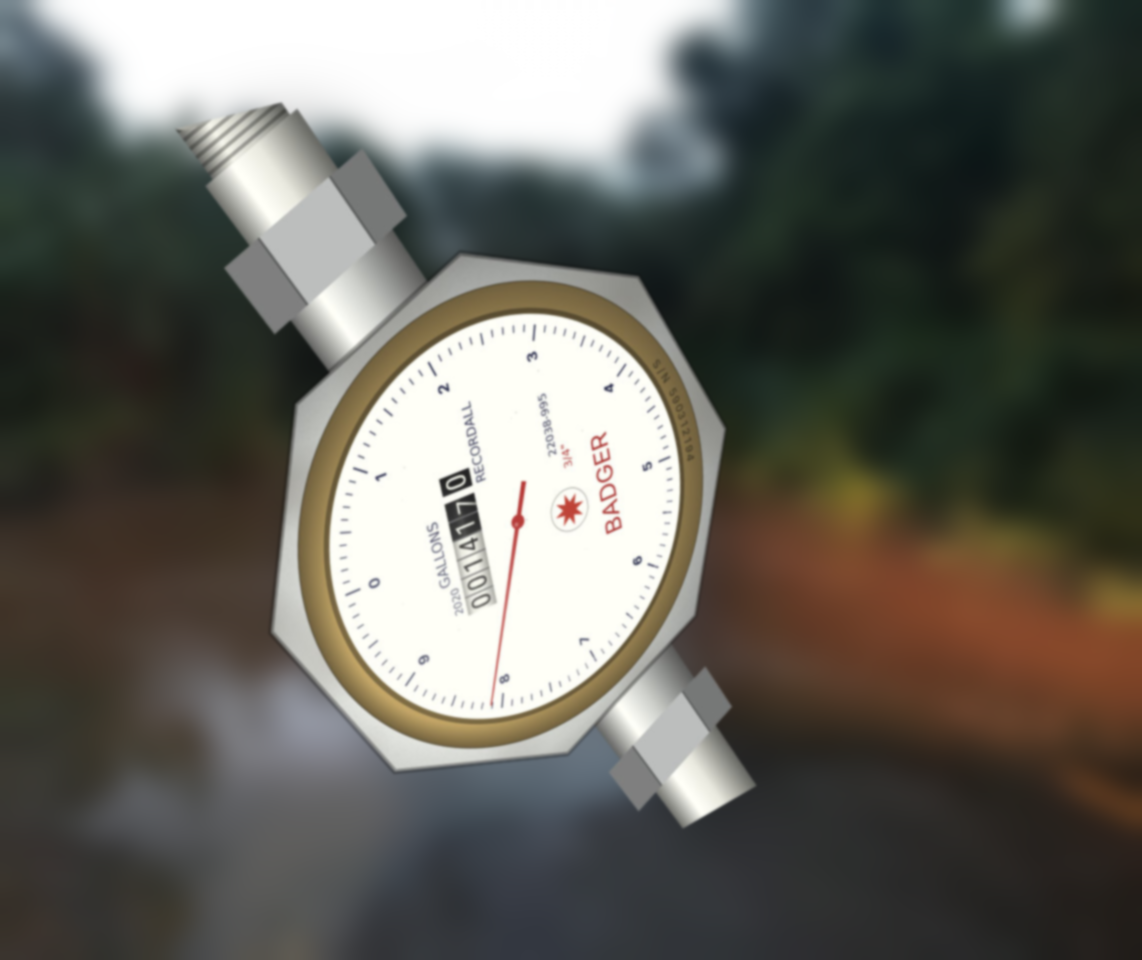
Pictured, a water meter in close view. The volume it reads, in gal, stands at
14168.1 gal
